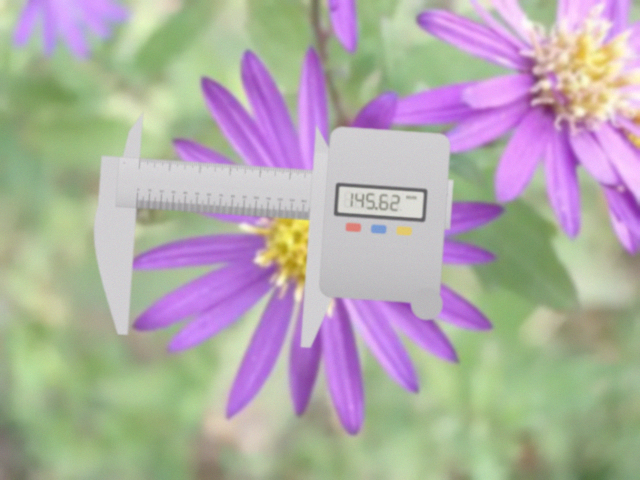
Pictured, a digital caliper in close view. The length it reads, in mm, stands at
145.62 mm
